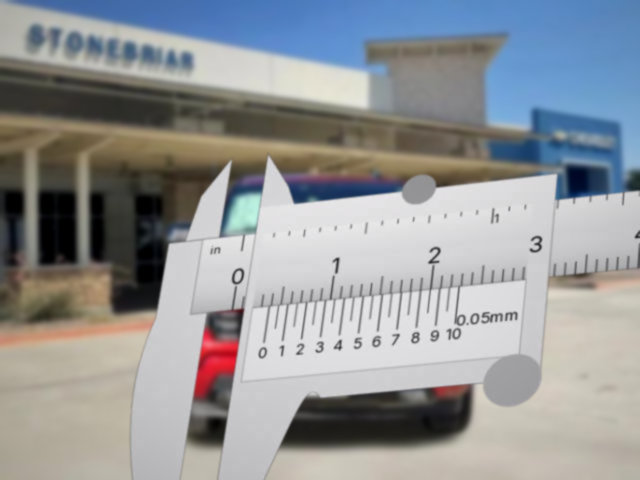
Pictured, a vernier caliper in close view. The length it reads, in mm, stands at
3.8 mm
